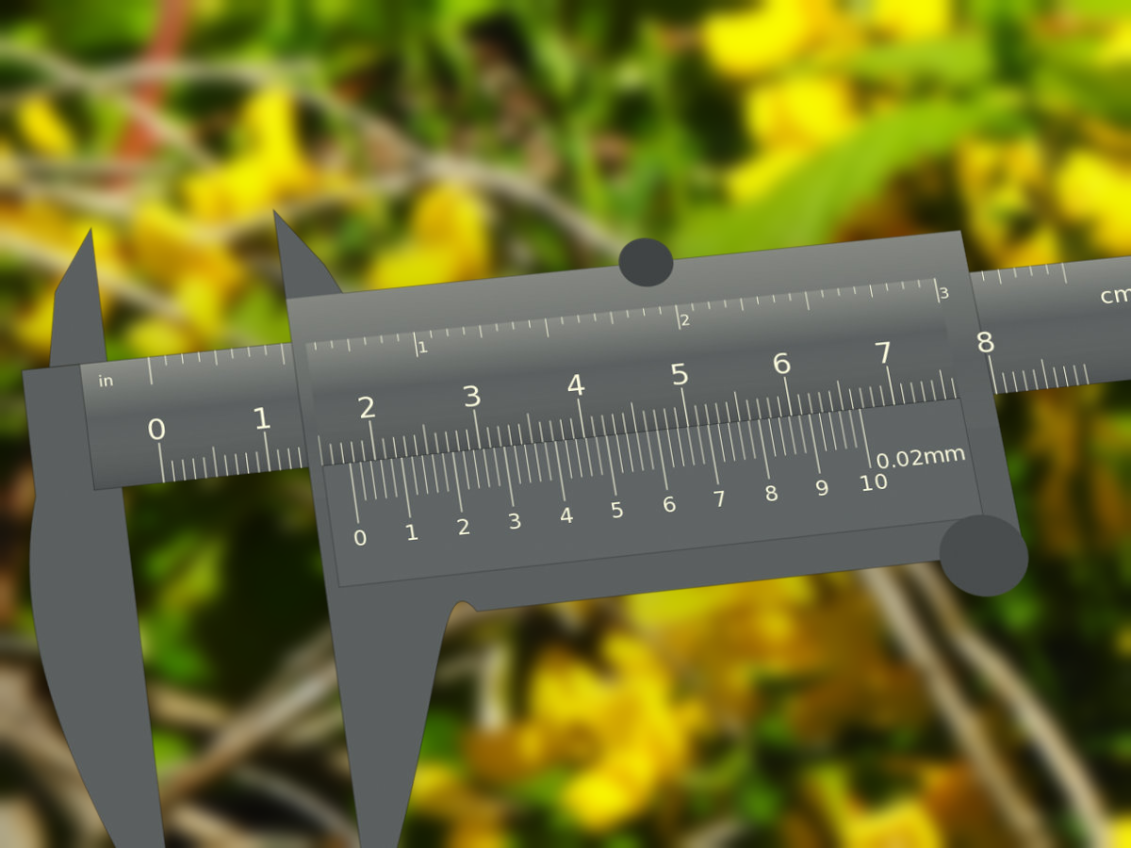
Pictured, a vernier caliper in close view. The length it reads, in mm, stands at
17.6 mm
